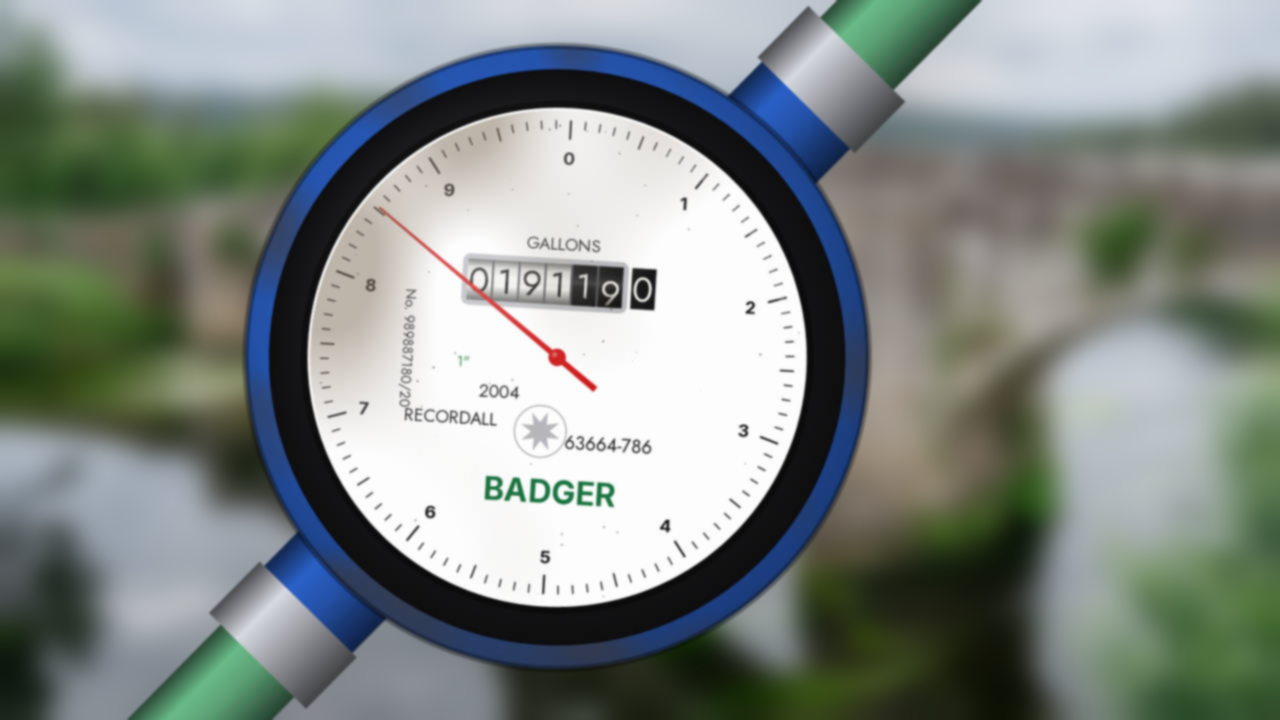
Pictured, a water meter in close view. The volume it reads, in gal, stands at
191188.5 gal
